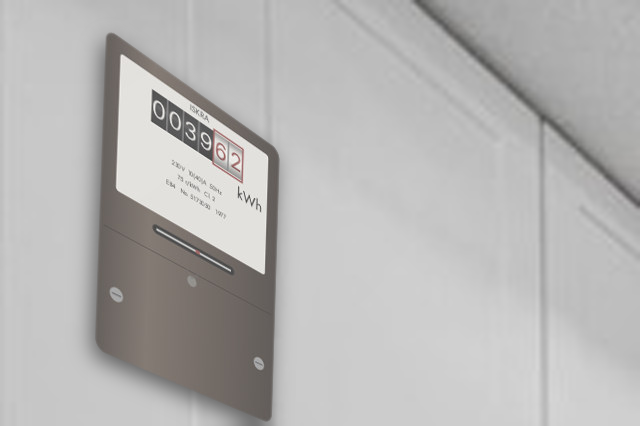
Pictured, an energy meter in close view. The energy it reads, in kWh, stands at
39.62 kWh
